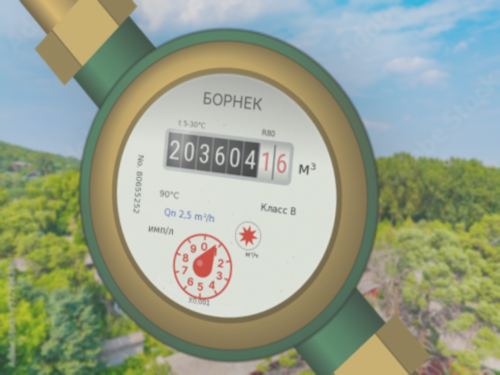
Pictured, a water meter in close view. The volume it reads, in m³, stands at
203604.160 m³
